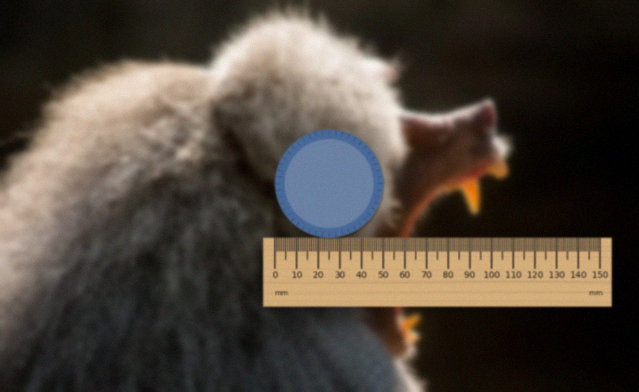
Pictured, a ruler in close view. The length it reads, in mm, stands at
50 mm
